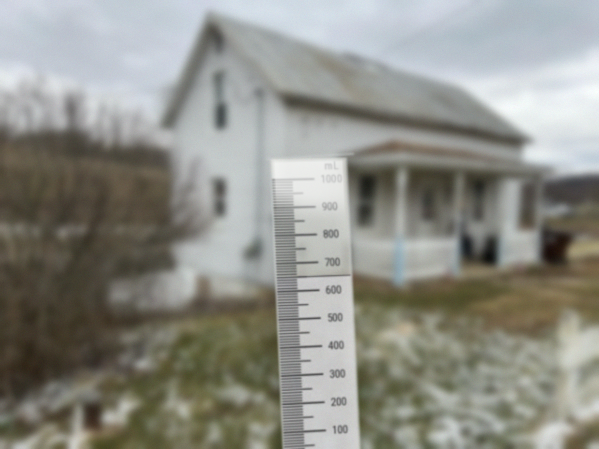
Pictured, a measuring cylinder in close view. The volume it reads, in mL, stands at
650 mL
